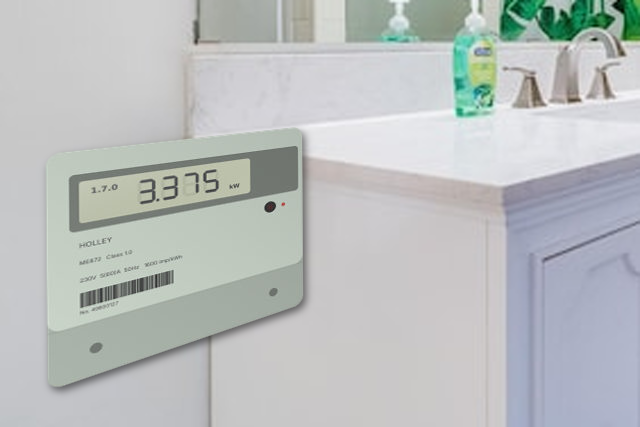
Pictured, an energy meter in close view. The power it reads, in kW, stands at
3.375 kW
